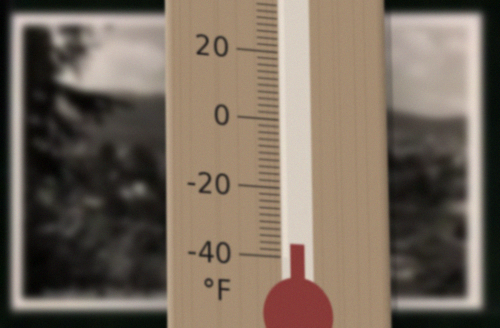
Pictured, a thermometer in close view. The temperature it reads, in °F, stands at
-36 °F
